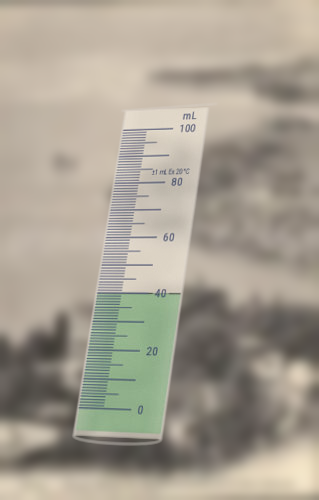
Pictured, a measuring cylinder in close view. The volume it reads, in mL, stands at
40 mL
